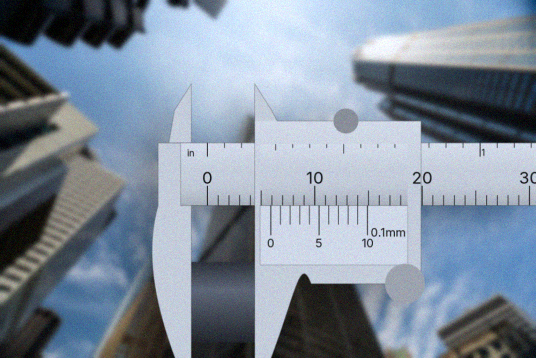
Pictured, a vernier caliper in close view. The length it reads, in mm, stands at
5.9 mm
